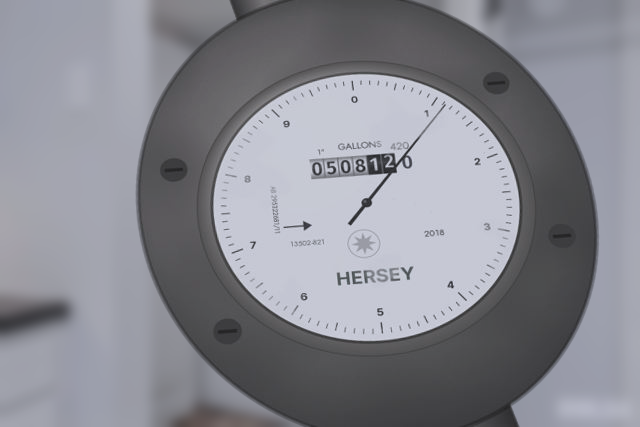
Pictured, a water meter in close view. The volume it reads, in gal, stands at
508121.1 gal
